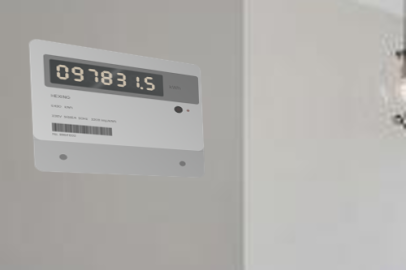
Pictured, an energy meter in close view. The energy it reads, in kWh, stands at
97831.5 kWh
